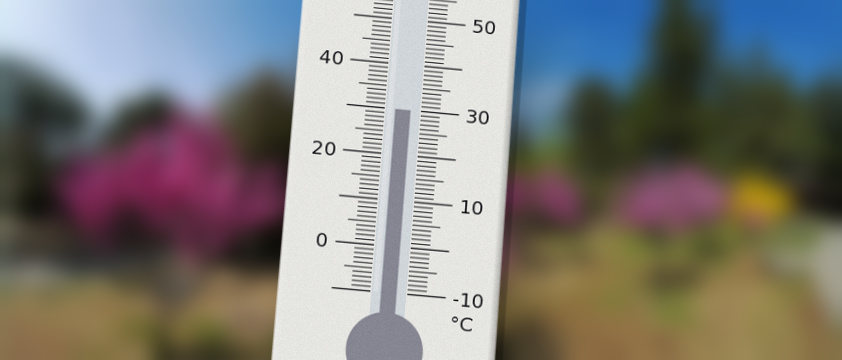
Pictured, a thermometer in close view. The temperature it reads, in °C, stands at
30 °C
